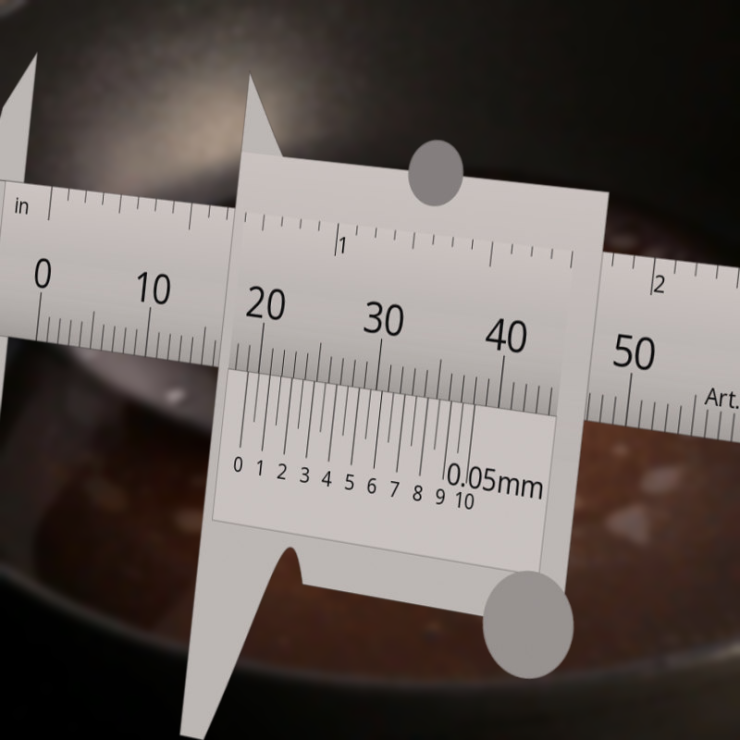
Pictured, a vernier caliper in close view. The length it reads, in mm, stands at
19.1 mm
